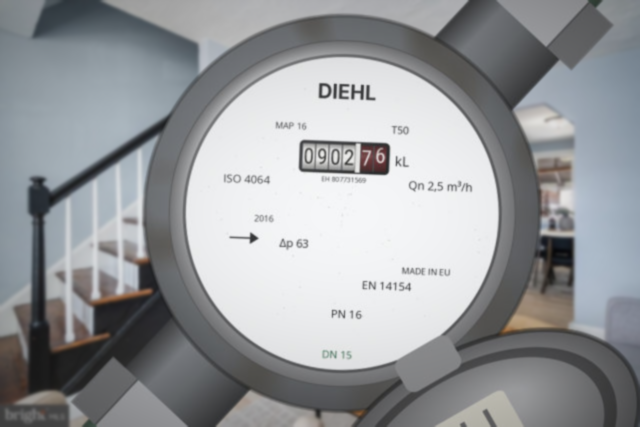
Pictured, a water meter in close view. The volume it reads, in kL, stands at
902.76 kL
